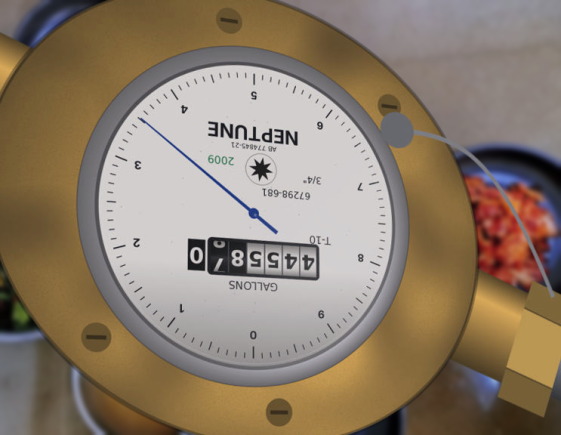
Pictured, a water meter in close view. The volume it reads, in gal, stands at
4455873.5 gal
